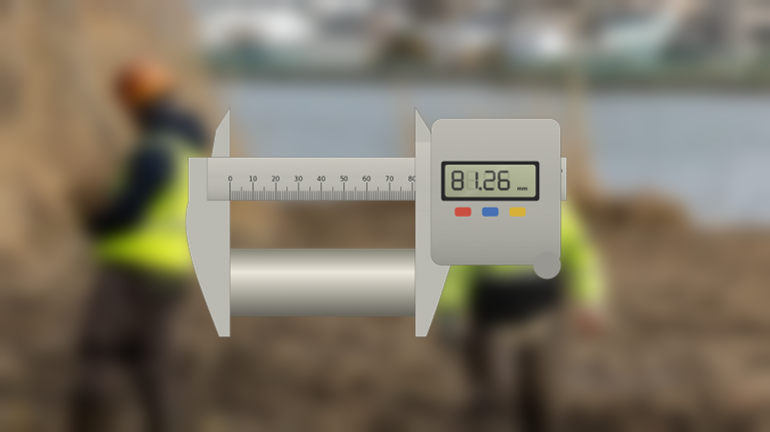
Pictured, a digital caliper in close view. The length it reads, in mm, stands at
81.26 mm
